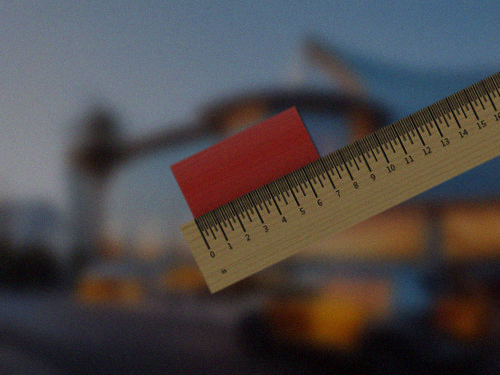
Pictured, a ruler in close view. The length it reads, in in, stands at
7 in
